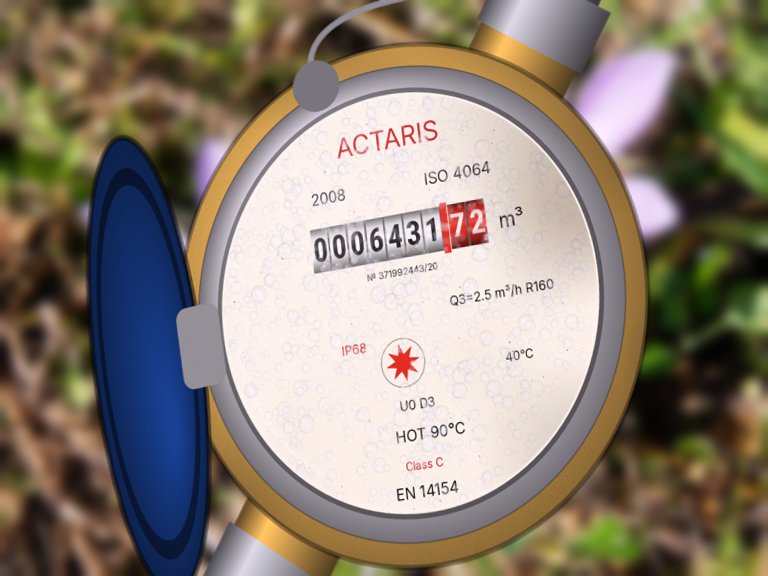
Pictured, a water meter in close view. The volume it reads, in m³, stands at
6431.72 m³
